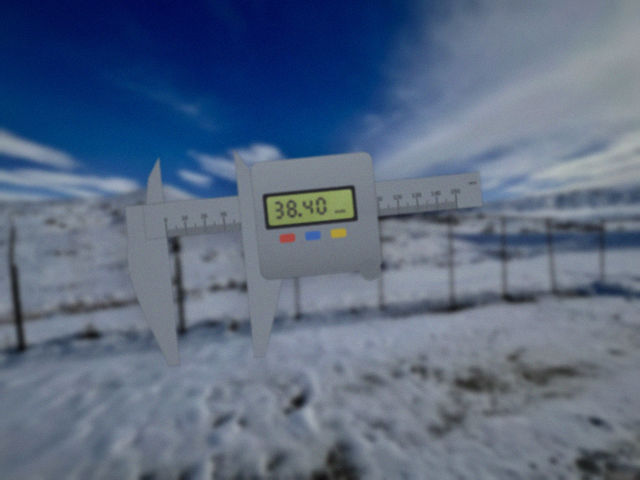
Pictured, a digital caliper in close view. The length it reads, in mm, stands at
38.40 mm
